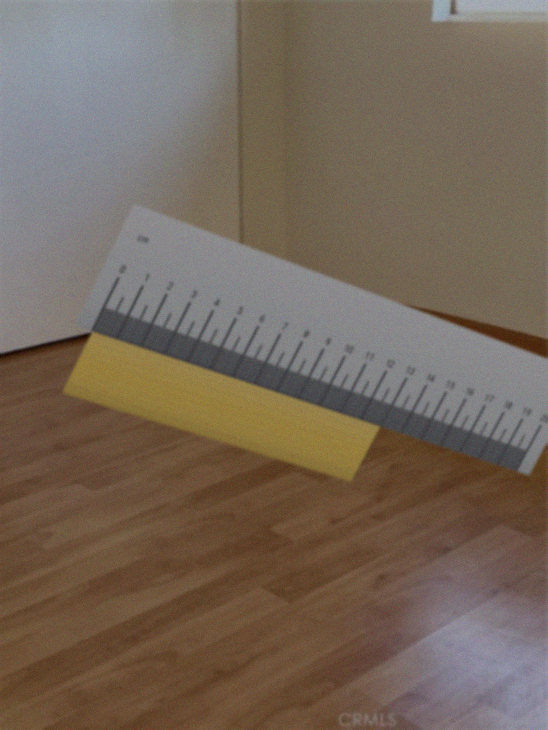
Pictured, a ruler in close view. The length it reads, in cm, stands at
13 cm
